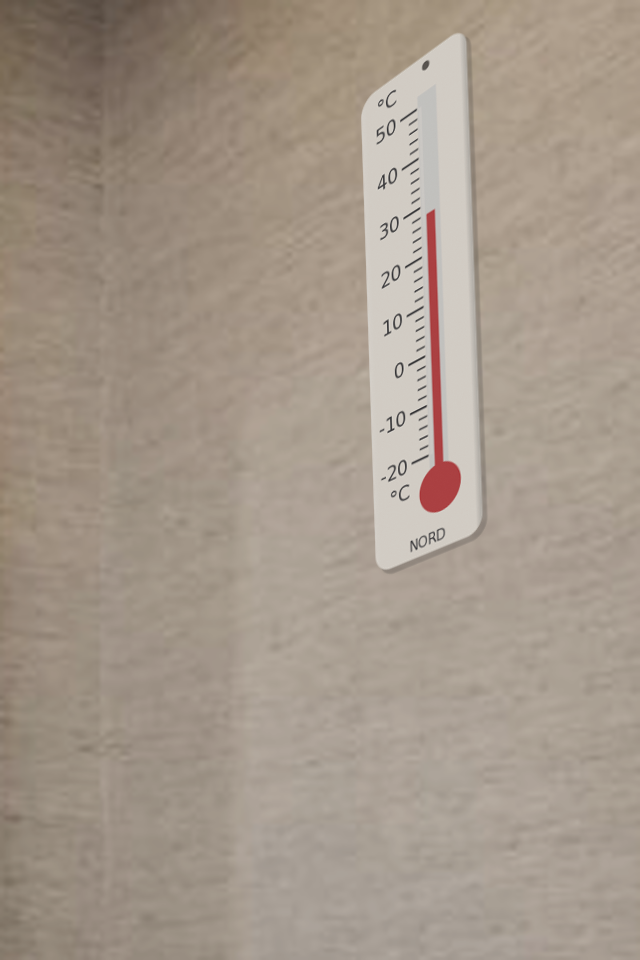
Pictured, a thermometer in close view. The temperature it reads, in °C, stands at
28 °C
